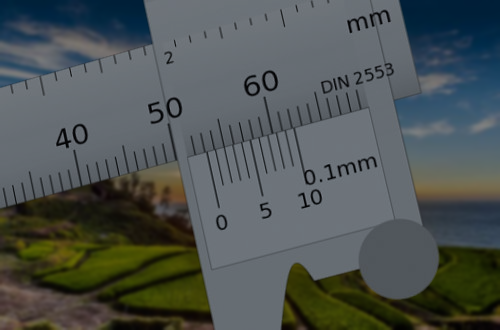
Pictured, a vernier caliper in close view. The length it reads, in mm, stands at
53.2 mm
